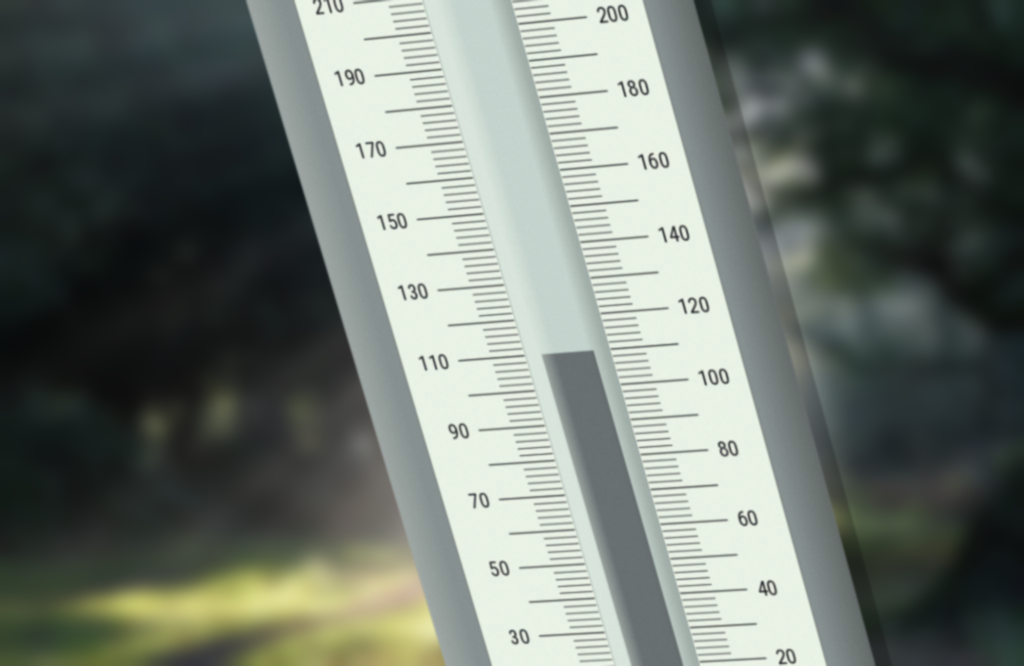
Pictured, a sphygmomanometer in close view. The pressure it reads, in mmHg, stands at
110 mmHg
